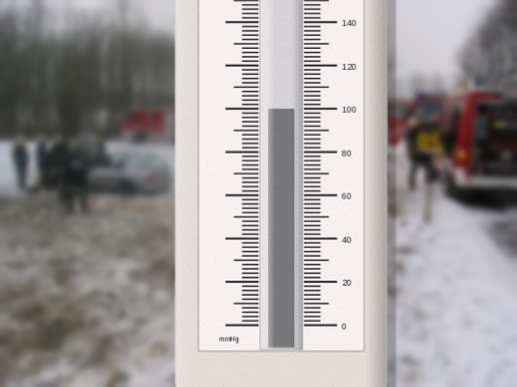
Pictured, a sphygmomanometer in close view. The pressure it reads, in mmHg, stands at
100 mmHg
